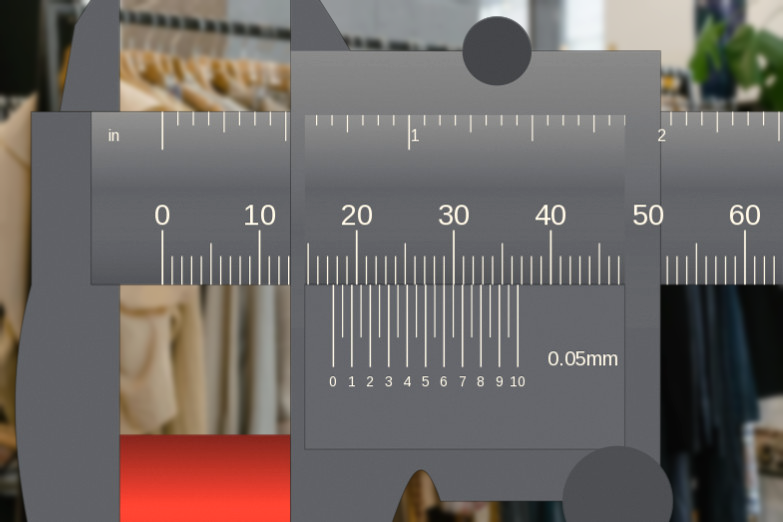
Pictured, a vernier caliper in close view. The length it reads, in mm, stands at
17.6 mm
